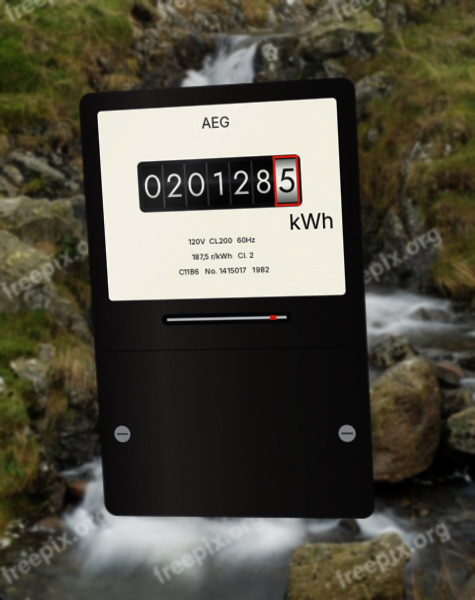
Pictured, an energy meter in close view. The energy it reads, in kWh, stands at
20128.5 kWh
